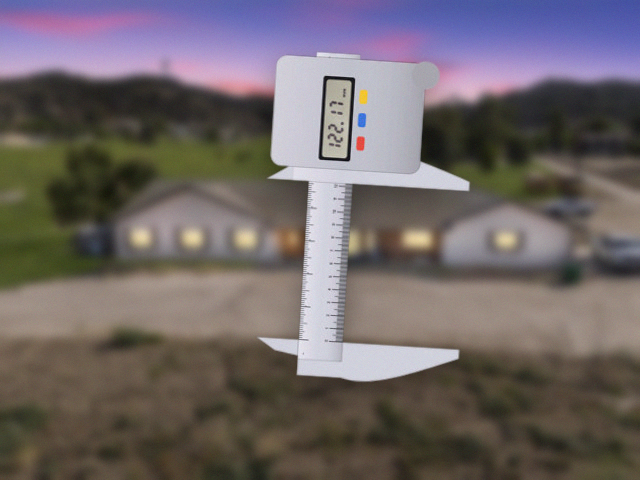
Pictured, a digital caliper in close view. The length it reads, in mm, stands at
122.17 mm
